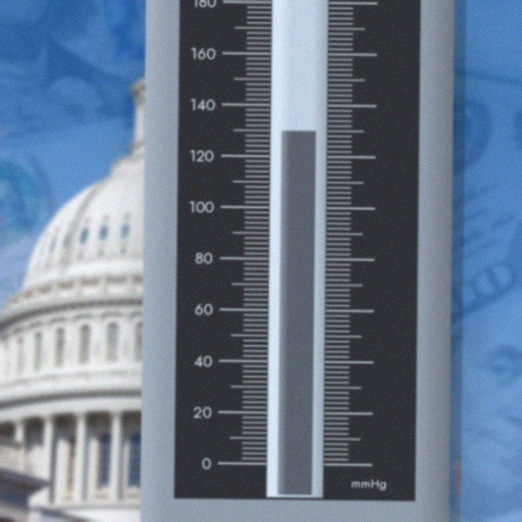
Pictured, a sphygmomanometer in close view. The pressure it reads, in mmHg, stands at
130 mmHg
